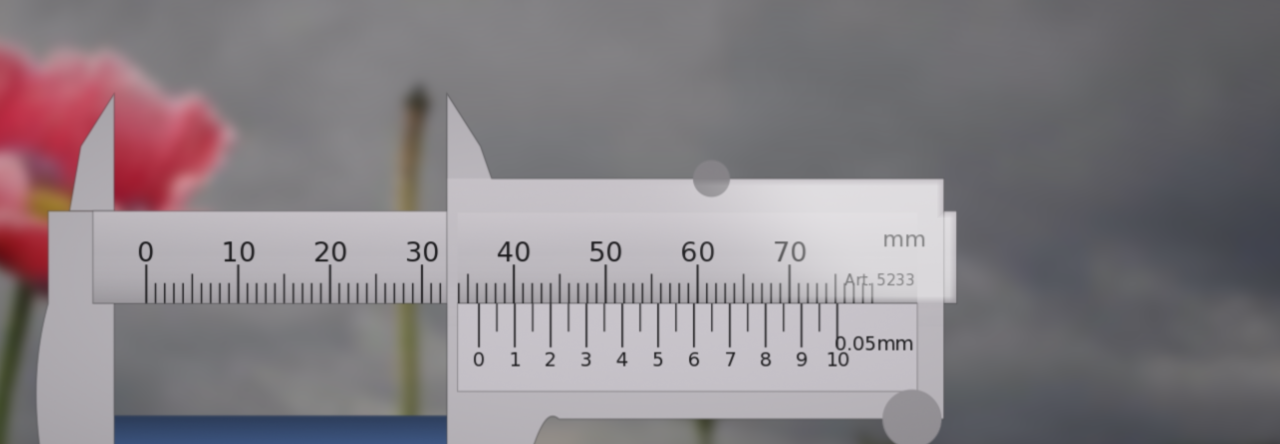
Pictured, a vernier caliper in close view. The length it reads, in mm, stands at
36.2 mm
